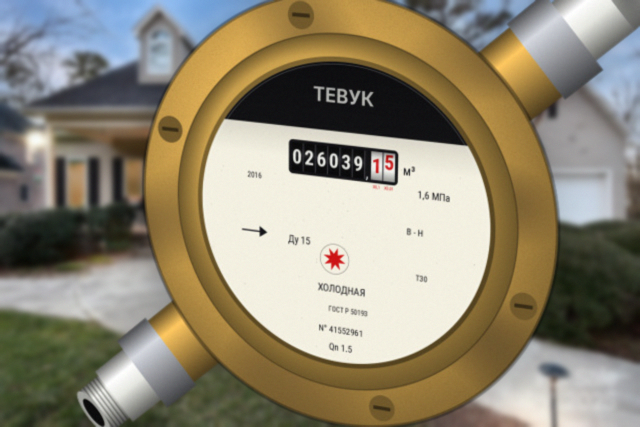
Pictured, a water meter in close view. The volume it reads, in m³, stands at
26039.15 m³
